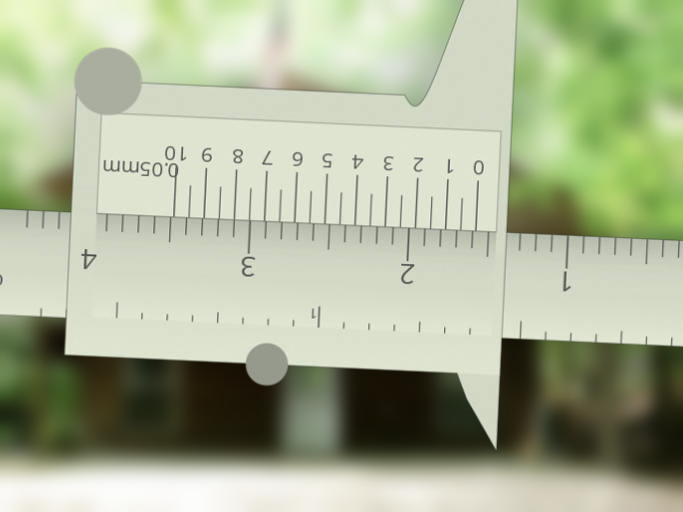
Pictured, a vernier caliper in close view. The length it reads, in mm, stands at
15.8 mm
